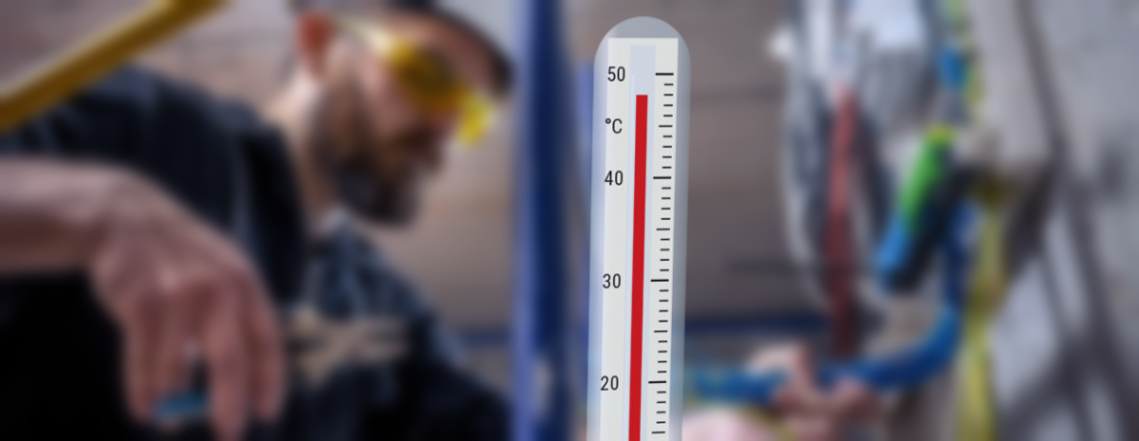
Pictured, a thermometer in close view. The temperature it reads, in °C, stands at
48 °C
